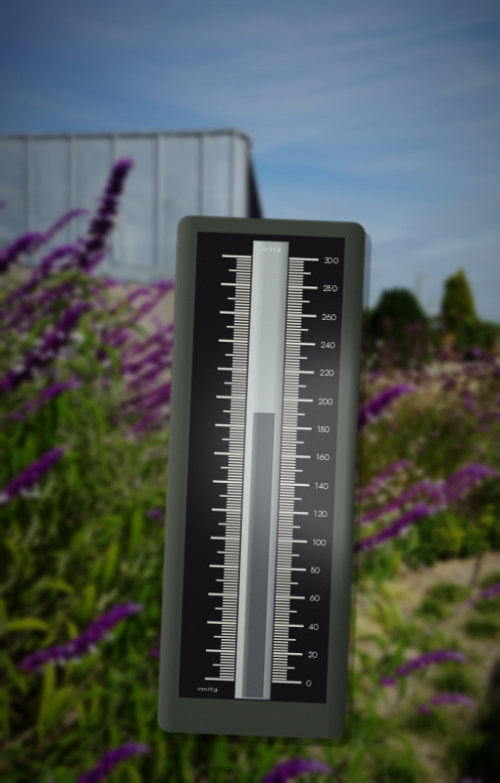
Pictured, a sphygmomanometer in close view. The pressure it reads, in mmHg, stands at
190 mmHg
